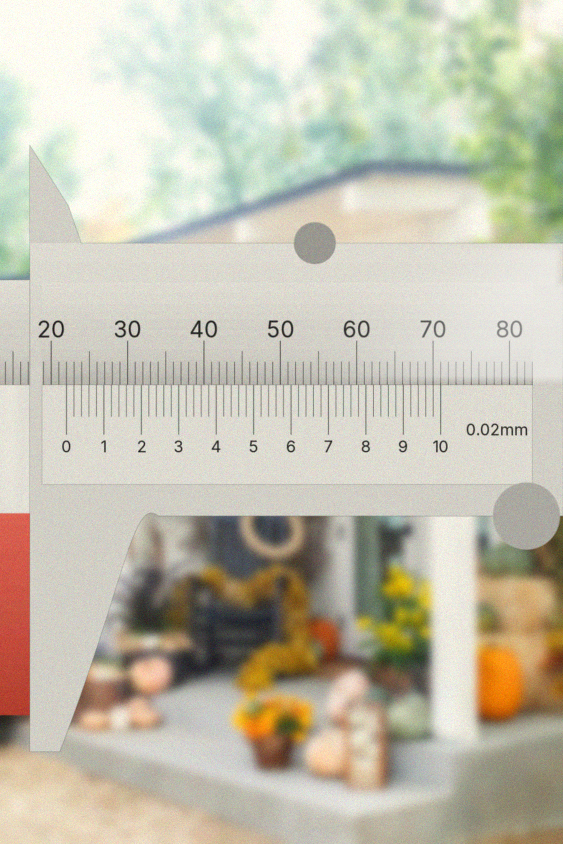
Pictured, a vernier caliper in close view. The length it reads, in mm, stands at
22.0 mm
